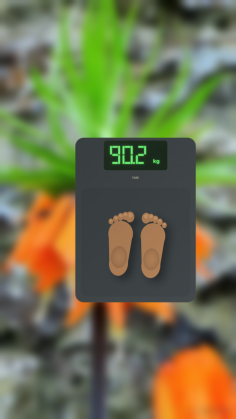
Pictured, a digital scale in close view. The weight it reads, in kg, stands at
90.2 kg
